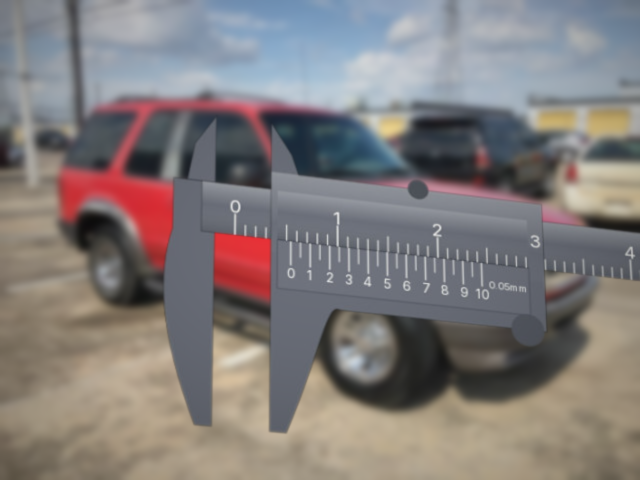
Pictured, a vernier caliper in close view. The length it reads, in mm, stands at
5.4 mm
